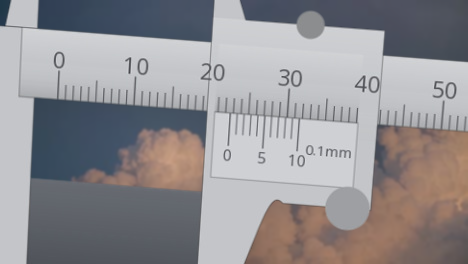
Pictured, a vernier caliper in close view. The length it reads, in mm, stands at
22.6 mm
